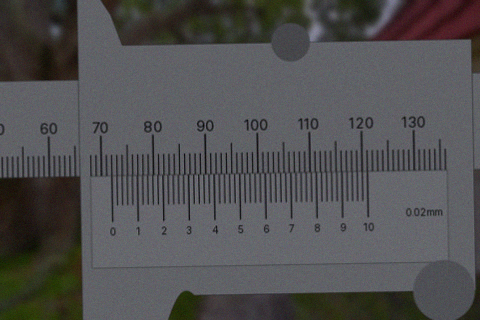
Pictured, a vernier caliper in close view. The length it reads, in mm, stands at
72.0 mm
